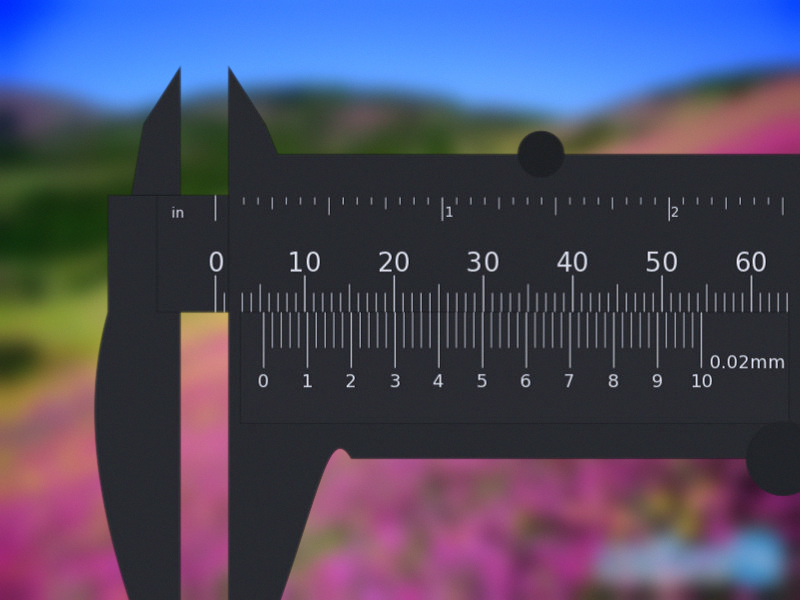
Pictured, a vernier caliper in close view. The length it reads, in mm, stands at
5.4 mm
